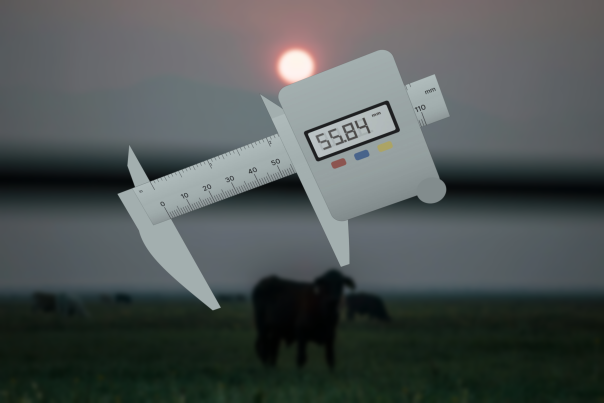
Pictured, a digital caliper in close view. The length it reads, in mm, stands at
55.84 mm
